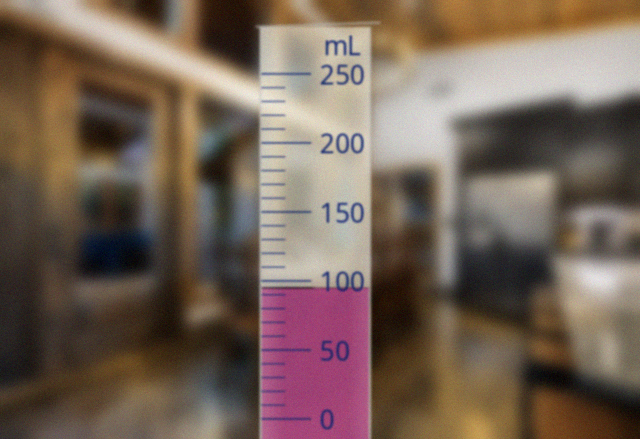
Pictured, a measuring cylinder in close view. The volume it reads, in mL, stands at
95 mL
